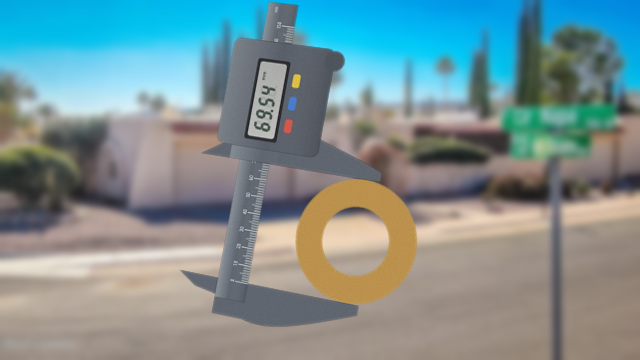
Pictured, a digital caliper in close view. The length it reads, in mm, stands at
69.54 mm
